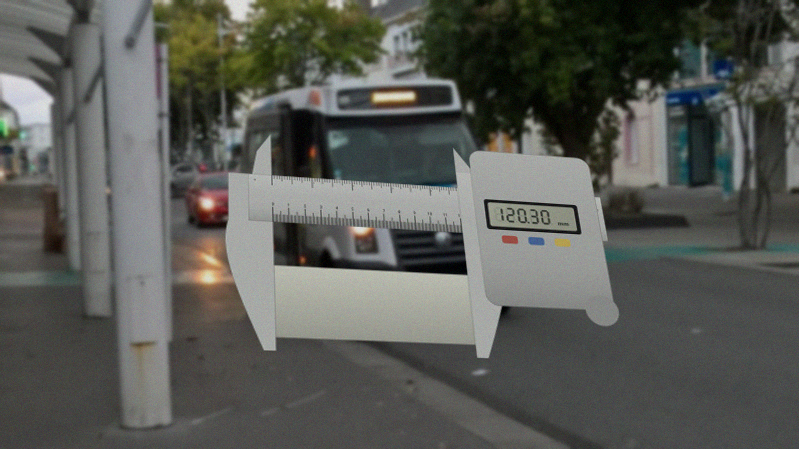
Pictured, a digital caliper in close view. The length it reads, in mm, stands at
120.30 mm
